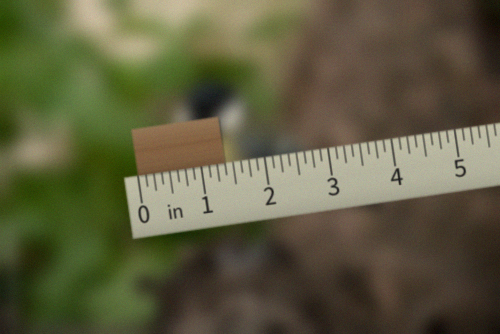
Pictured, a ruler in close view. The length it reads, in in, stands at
1.375 in
